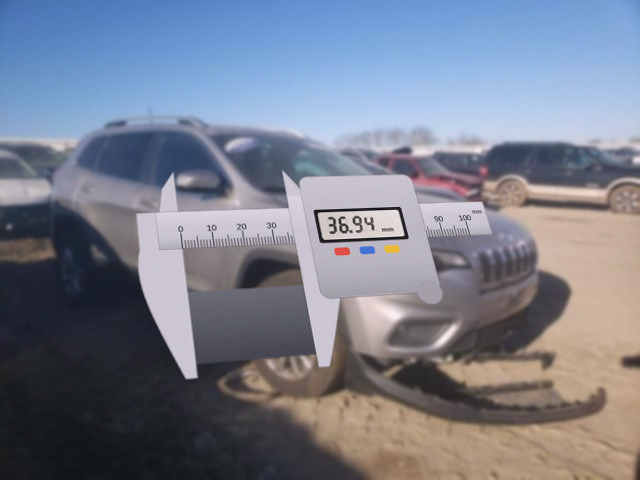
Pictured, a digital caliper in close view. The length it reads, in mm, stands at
36.94 mm
